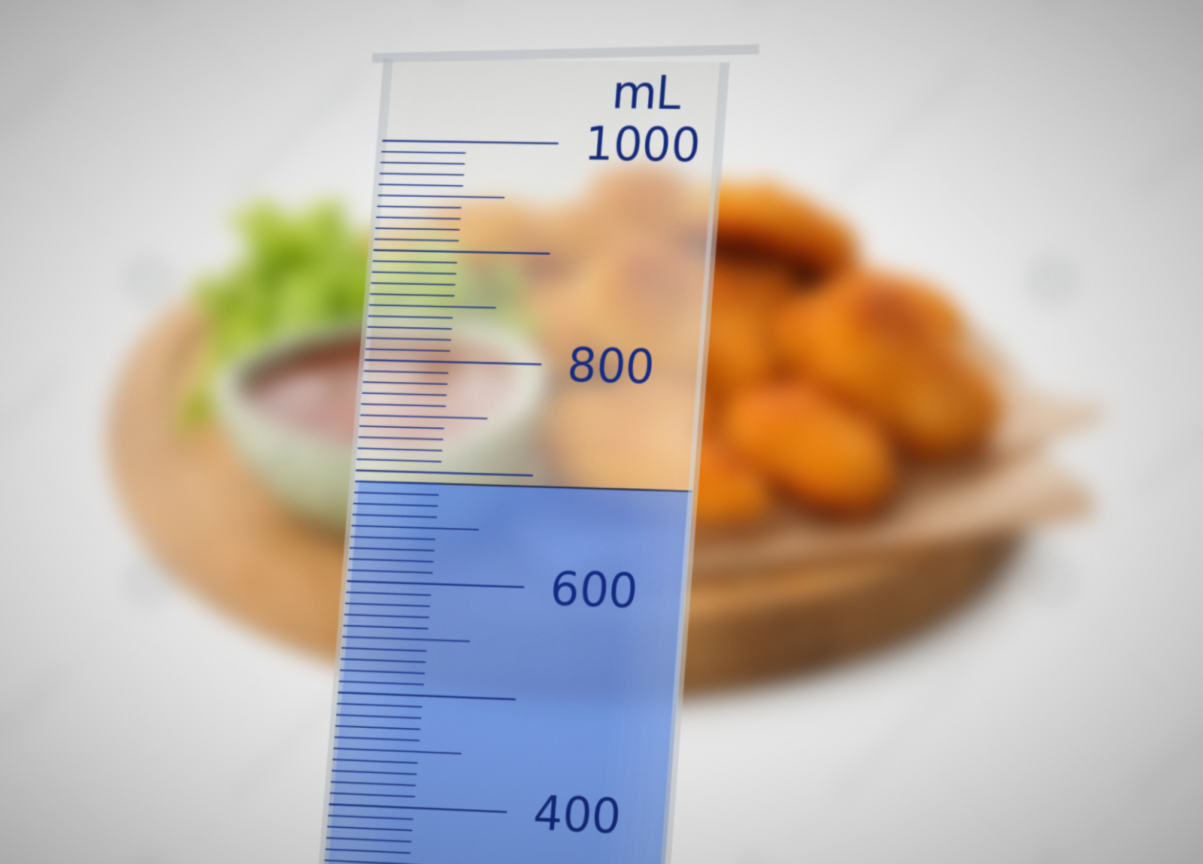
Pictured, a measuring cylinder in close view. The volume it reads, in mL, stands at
690 mL
